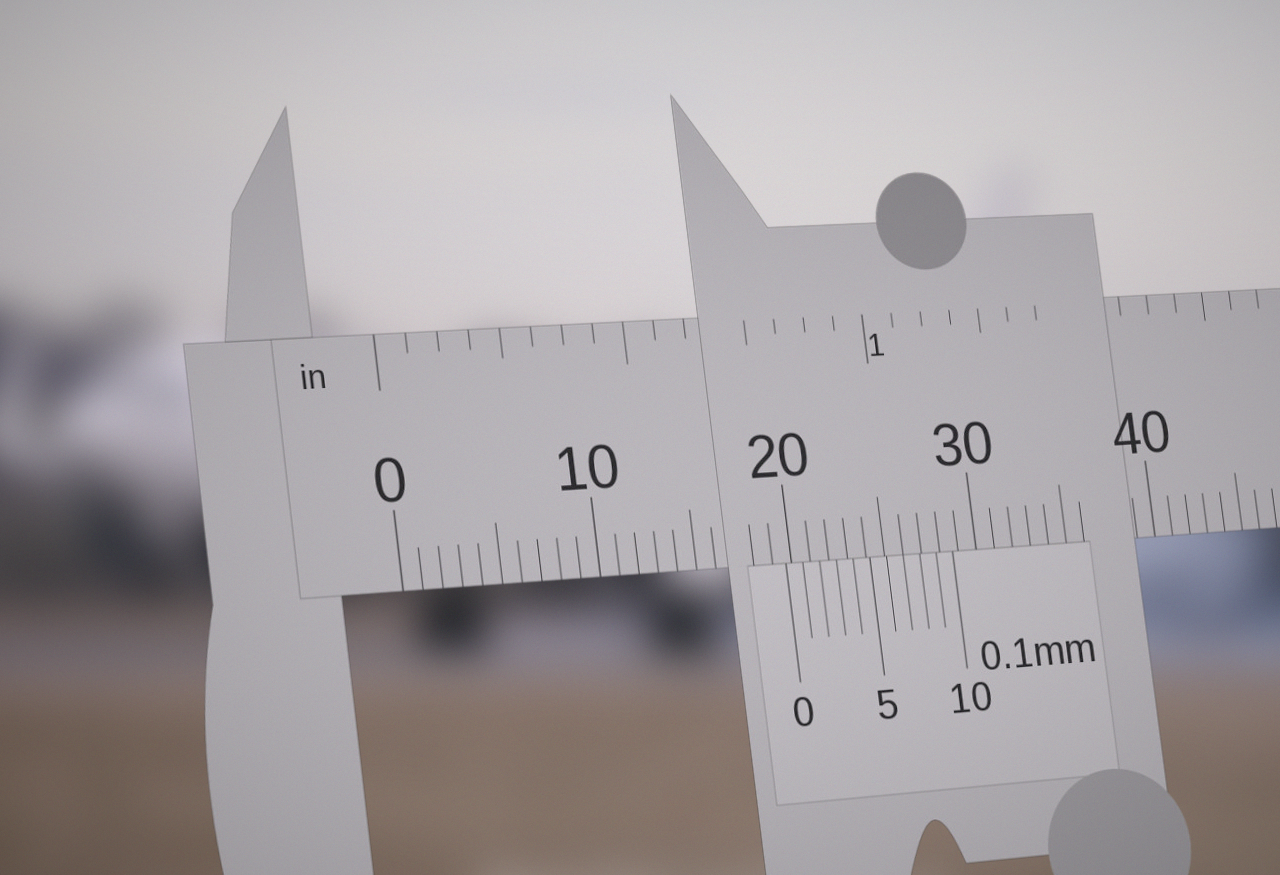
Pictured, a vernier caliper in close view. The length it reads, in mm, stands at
19.7 mm
